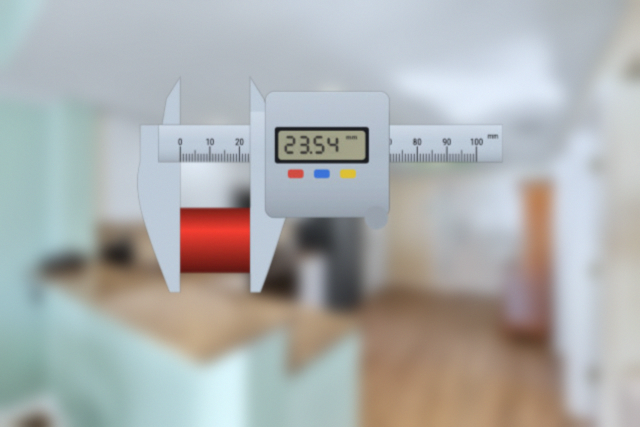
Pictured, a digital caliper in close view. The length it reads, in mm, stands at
23.54 mm
